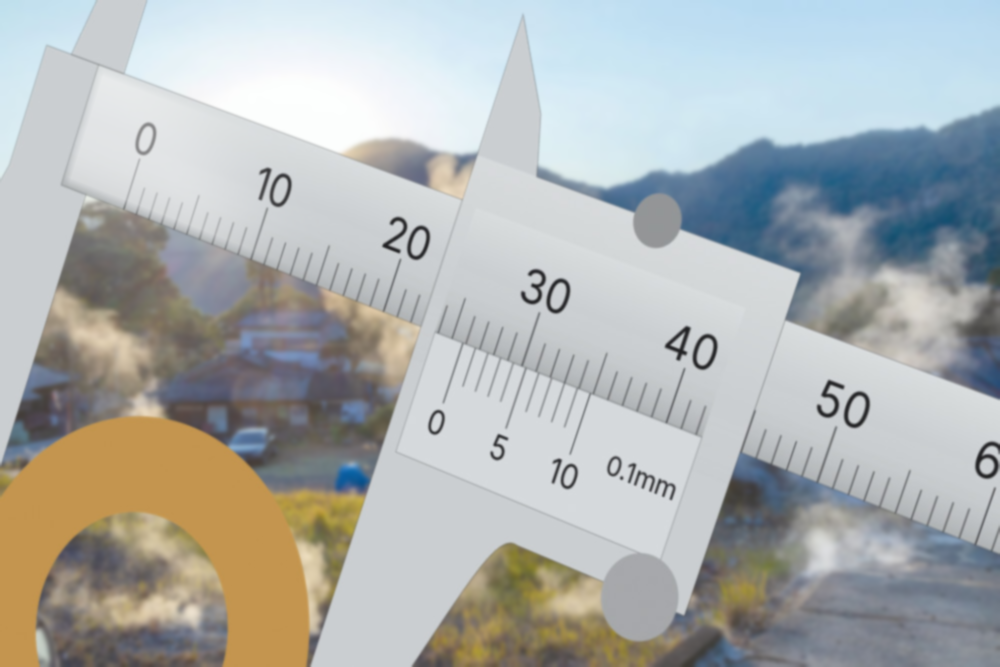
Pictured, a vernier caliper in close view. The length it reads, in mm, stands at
25.8 mm
